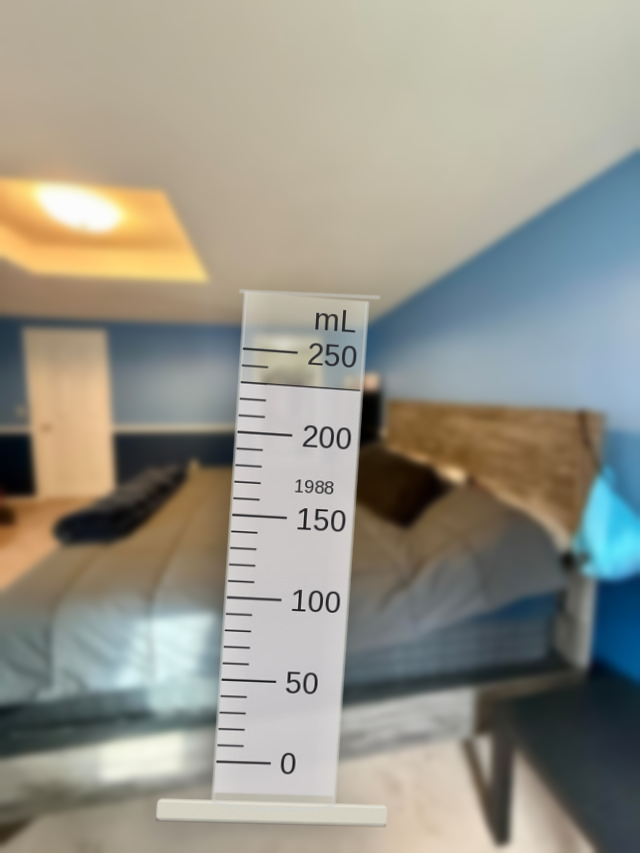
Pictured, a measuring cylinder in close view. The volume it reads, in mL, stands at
230 mL
